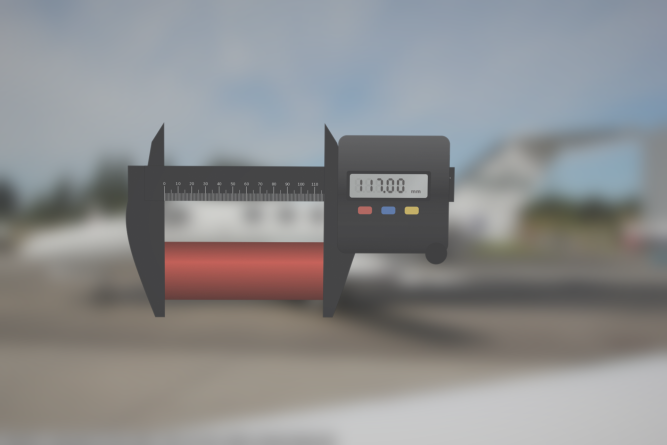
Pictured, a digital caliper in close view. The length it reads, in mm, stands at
117.00 mm
